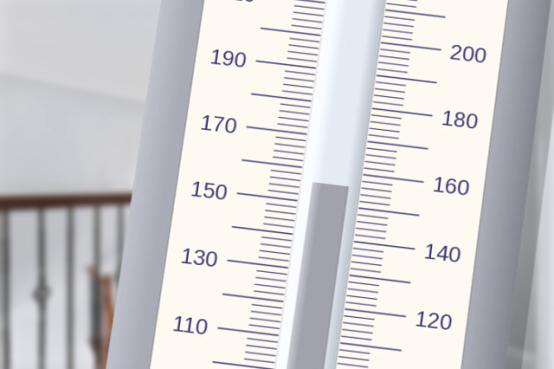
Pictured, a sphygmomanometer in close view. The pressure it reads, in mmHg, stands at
156 mmHg
